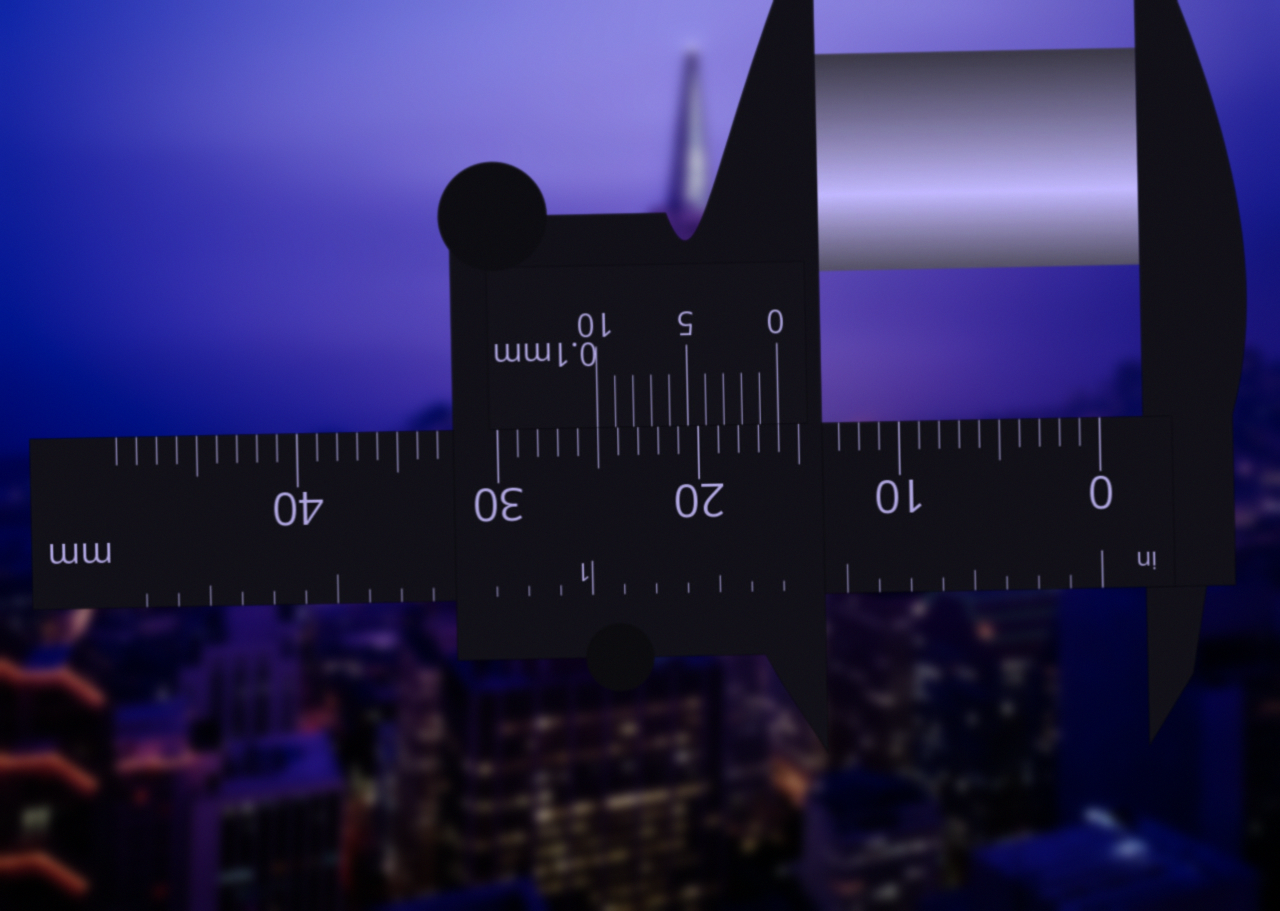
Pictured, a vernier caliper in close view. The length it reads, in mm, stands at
16.0 mm
